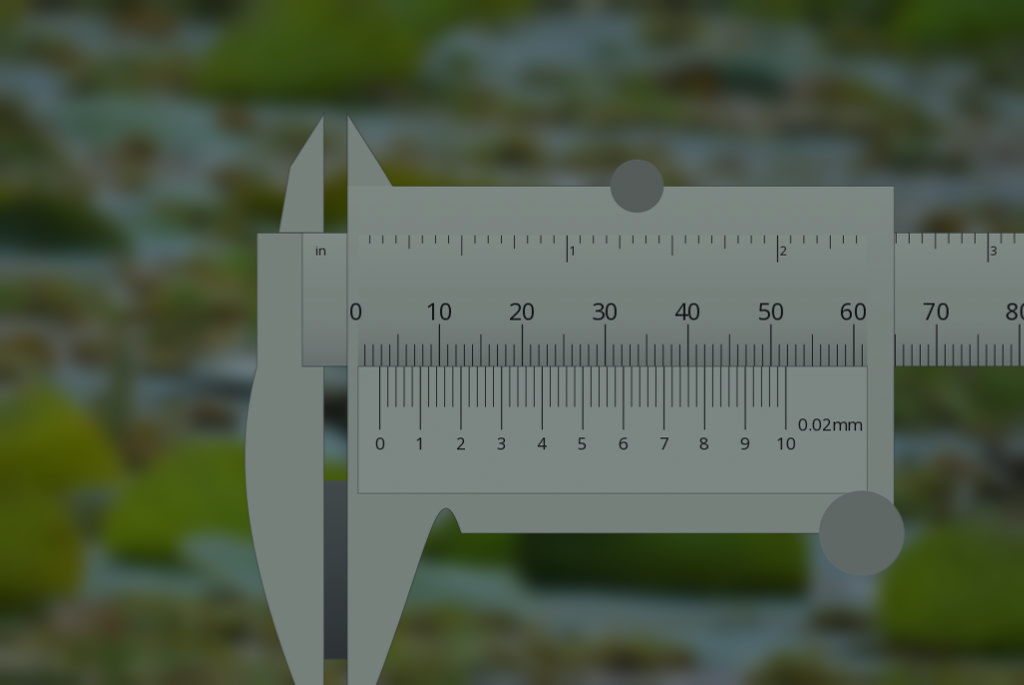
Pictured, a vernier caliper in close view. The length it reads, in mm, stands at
2.8 mm
